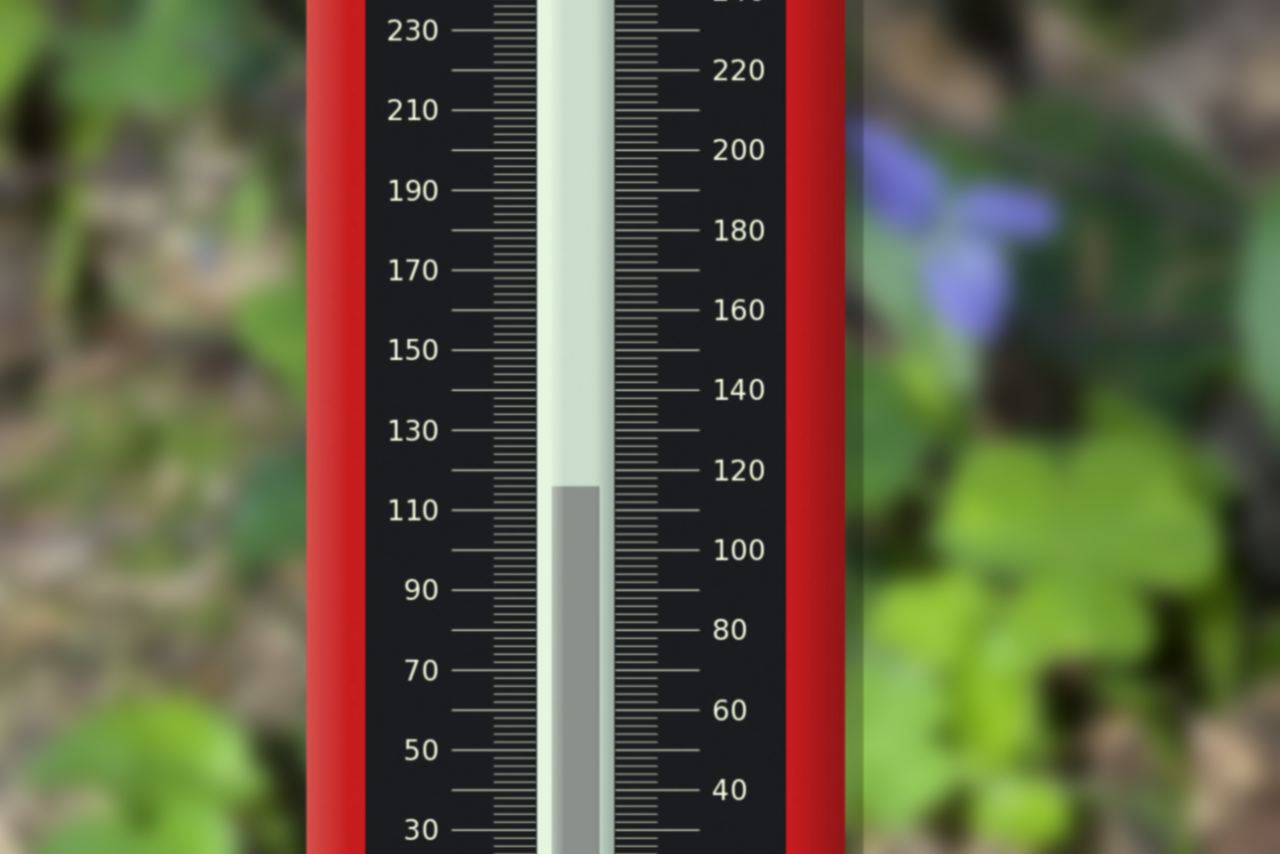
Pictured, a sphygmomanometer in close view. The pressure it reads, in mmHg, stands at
116 mmHg
